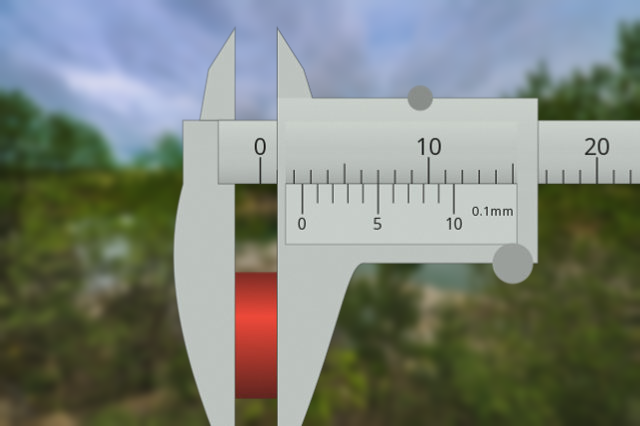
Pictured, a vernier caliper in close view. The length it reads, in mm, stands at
2.5 mm
